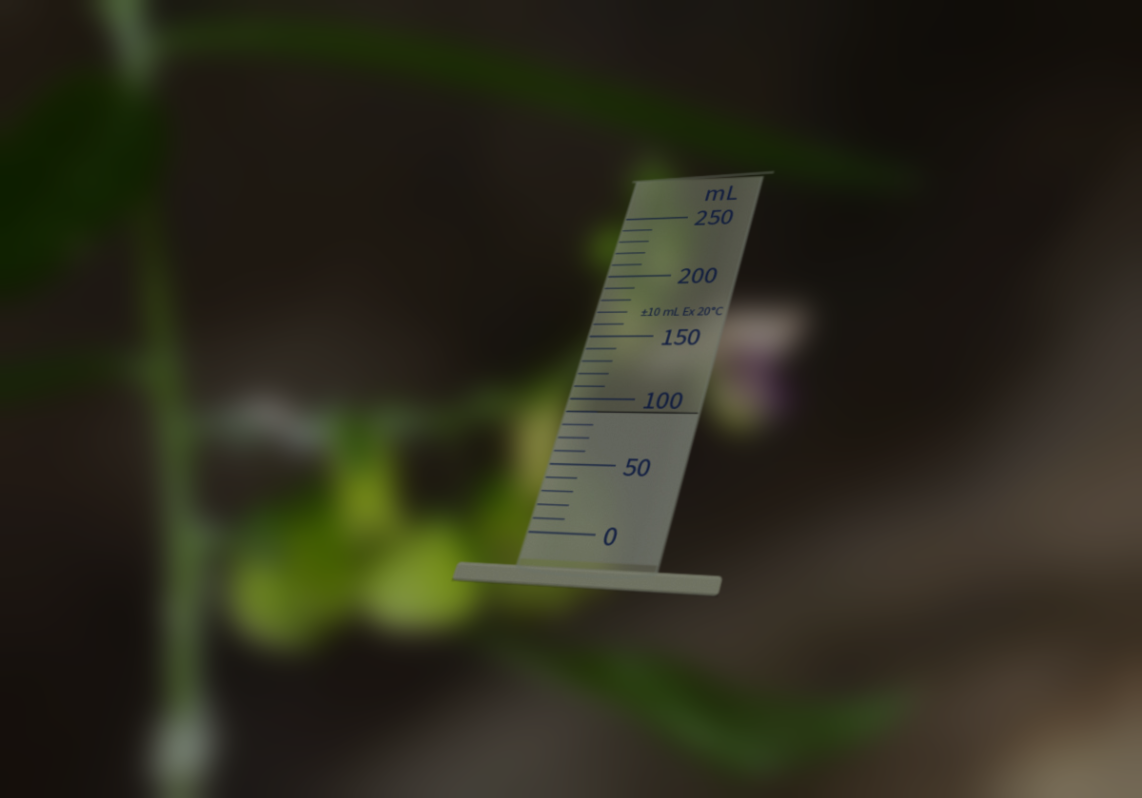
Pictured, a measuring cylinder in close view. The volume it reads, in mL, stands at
90 mL
